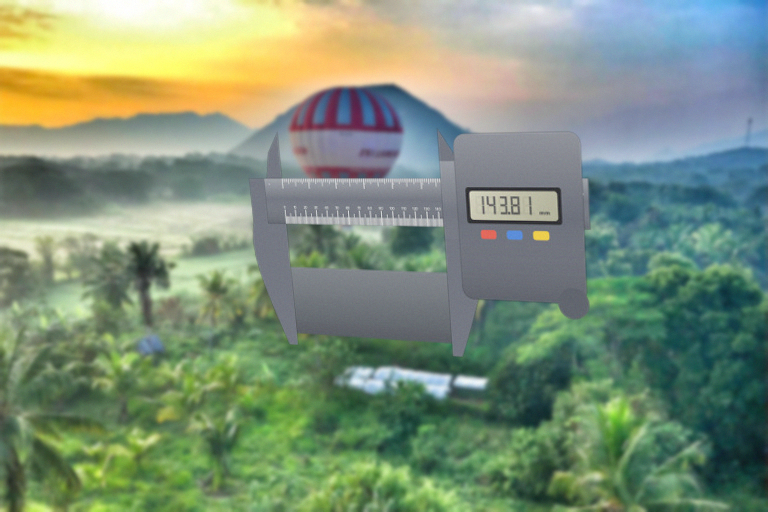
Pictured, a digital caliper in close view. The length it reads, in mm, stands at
143.81 mm
